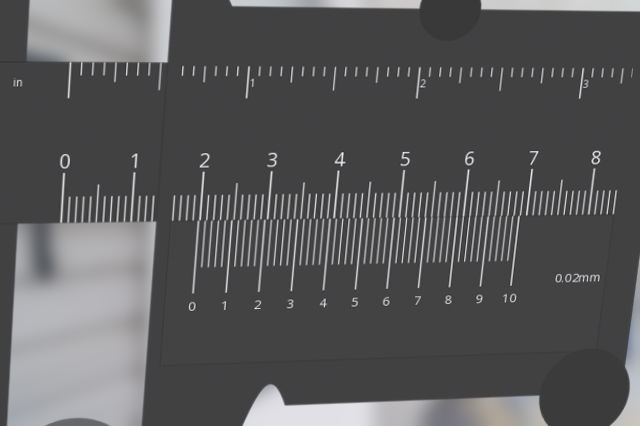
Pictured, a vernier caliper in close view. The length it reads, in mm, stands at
19.8 mm
